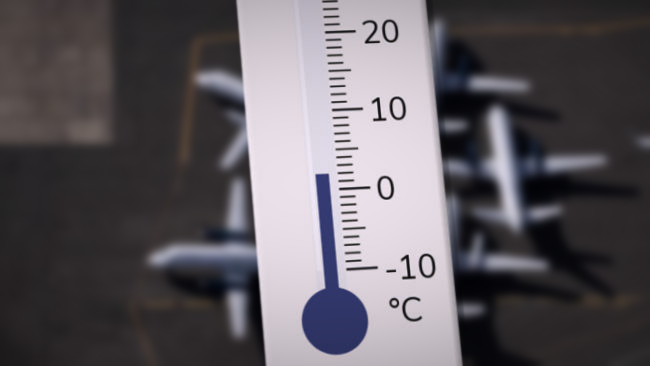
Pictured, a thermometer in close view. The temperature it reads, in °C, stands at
2 °C
